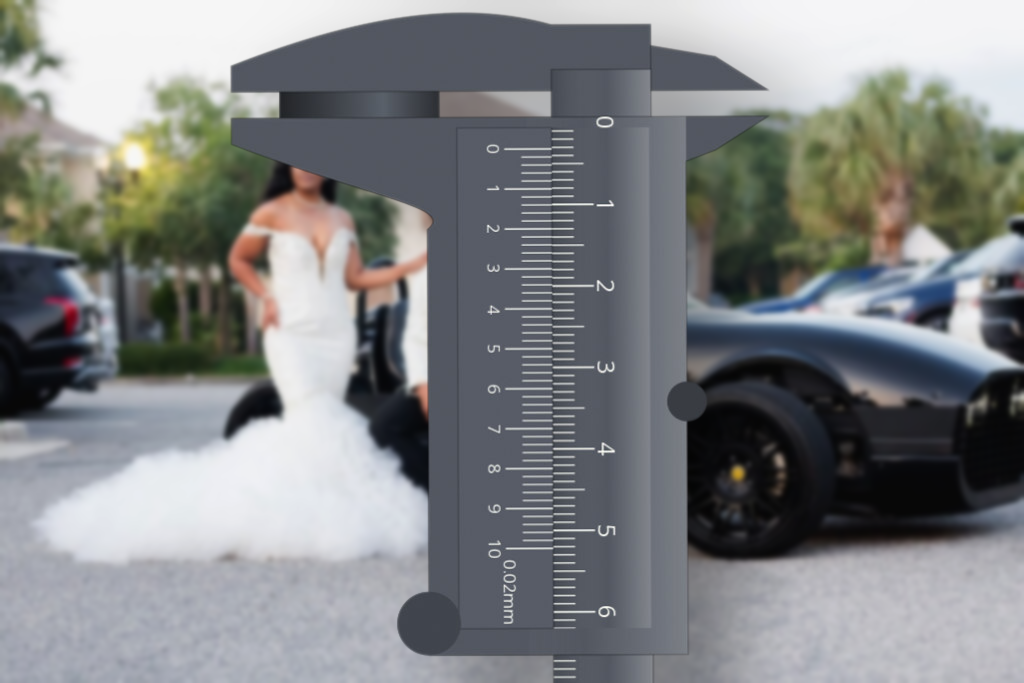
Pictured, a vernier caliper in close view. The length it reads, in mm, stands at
3.2 mm
